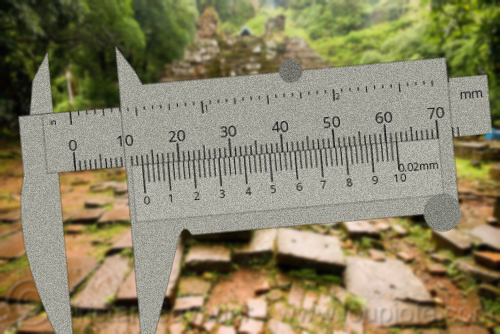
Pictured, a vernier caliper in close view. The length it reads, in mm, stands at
13.0 mm
